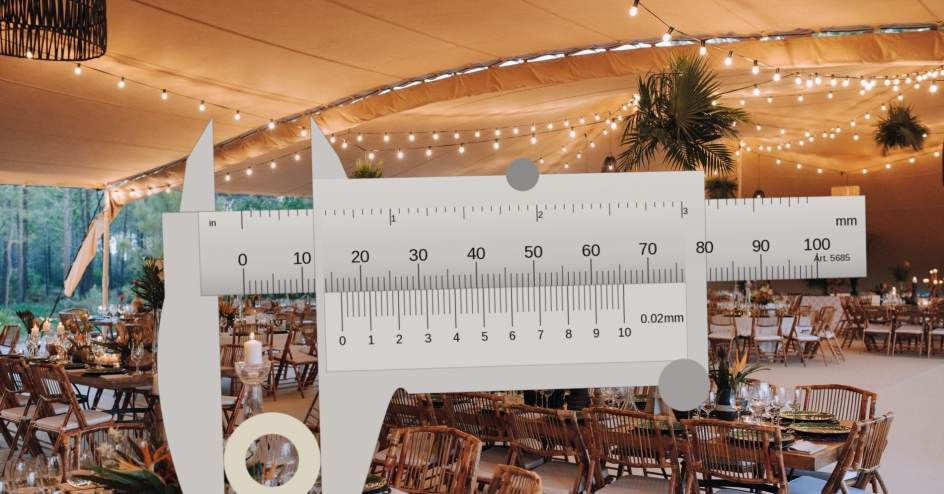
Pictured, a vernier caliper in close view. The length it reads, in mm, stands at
16.6 mm
